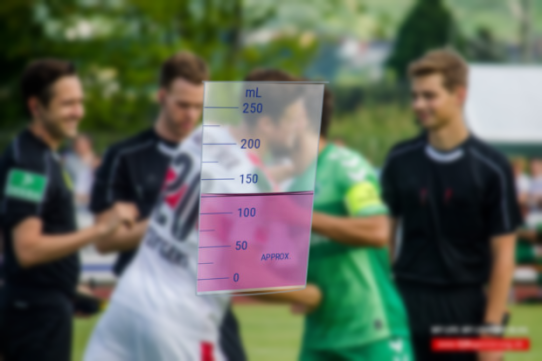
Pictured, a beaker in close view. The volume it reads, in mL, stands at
125 mL
